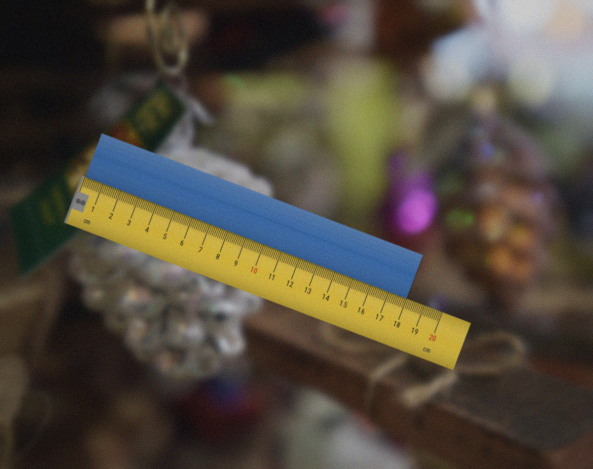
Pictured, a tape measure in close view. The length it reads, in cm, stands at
18 cm
